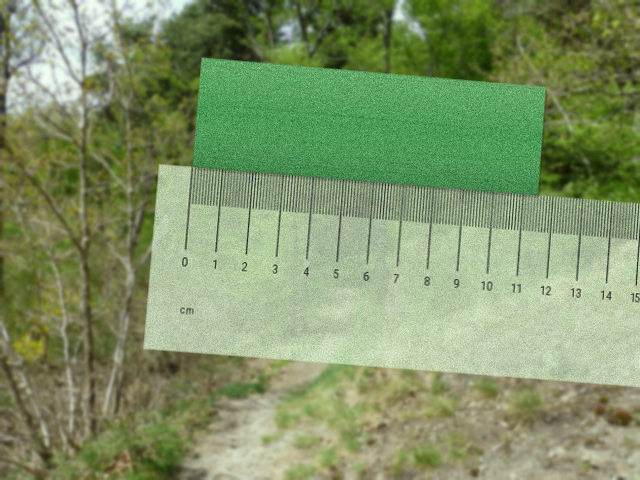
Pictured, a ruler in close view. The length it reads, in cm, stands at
11.5 cm
